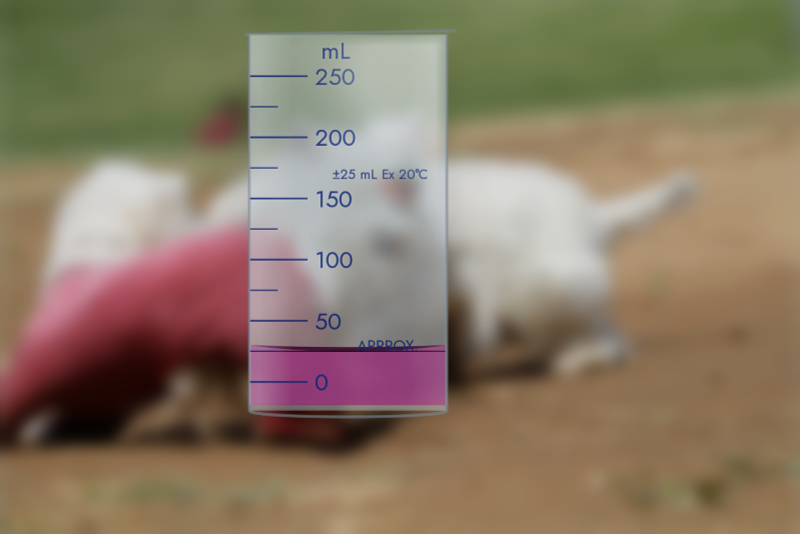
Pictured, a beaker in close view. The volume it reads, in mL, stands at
25 mL
